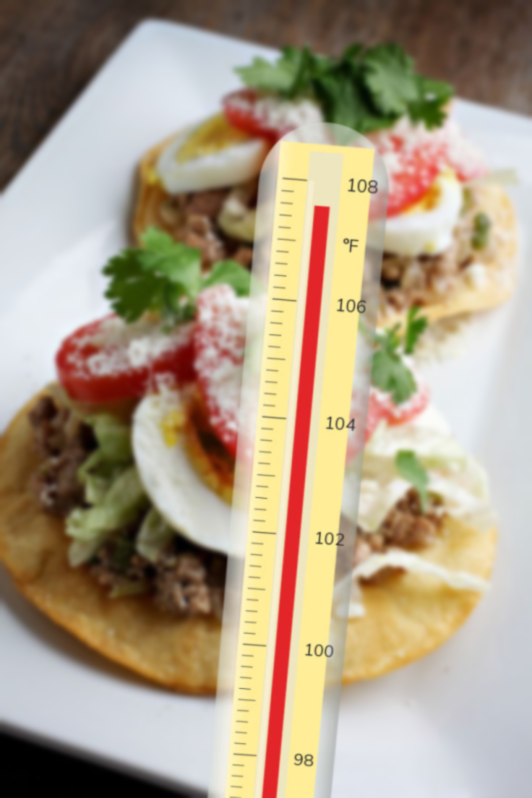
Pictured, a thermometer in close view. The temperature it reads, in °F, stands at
107.6 °F
